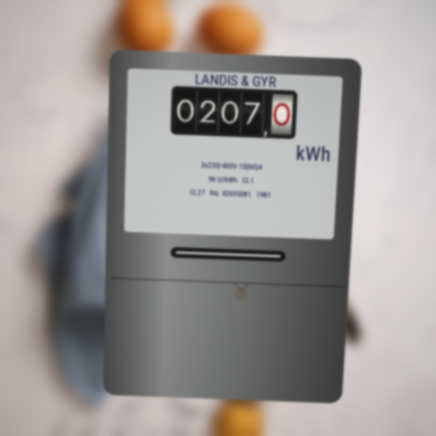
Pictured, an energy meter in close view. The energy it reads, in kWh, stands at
207.0 kWh
